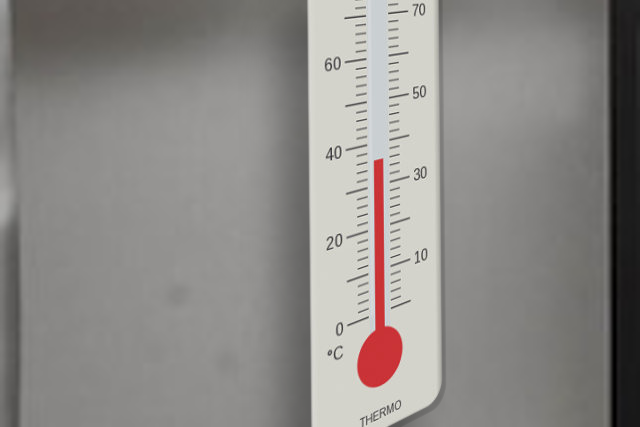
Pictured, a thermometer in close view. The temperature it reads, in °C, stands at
36 °C
